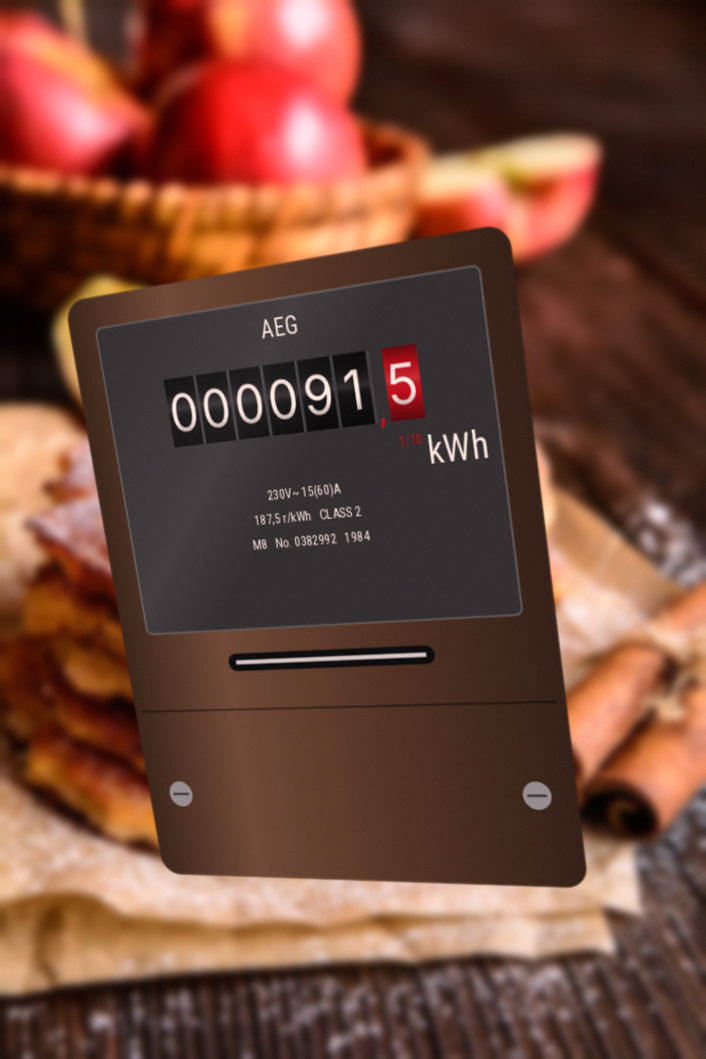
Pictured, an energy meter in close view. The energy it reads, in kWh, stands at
91.5 kWh
